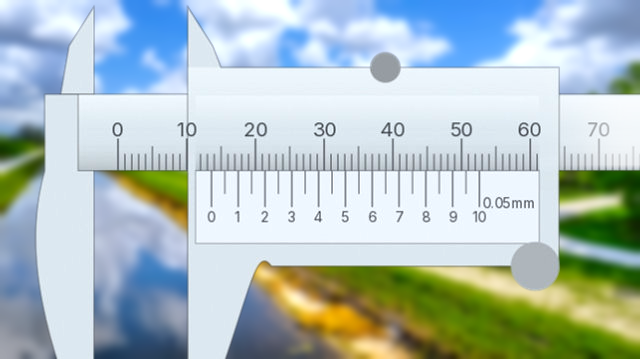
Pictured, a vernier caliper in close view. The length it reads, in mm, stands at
13.6 mm
